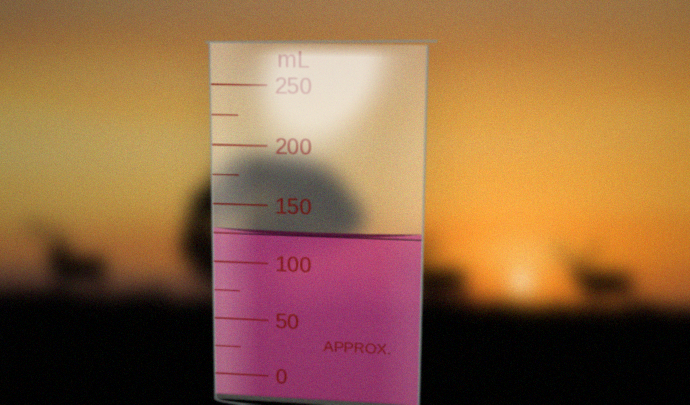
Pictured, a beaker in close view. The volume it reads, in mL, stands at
125 mL
